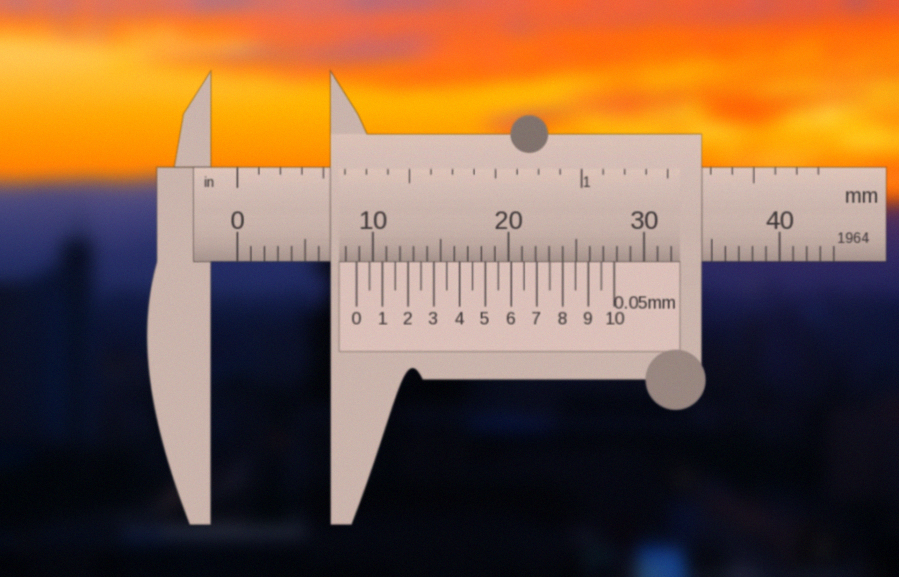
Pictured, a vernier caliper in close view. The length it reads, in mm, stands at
8.8 mm
